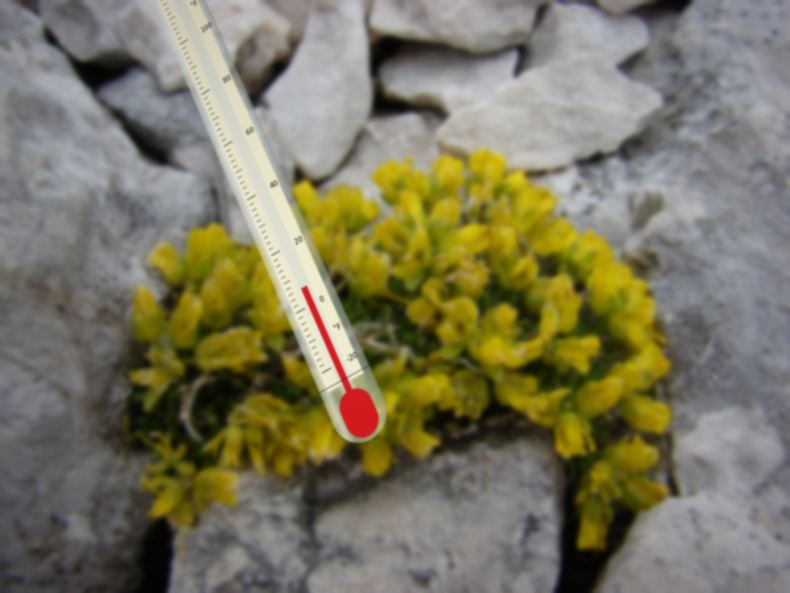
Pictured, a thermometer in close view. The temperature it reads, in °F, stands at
6 °F
